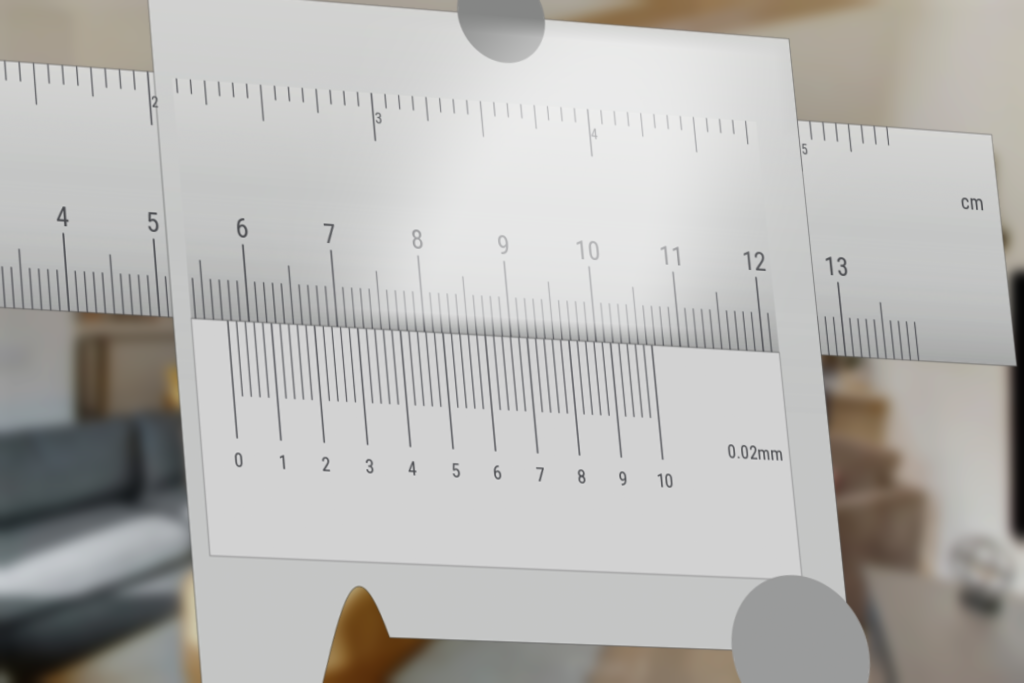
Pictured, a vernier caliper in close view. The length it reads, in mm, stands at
57.6 mm
